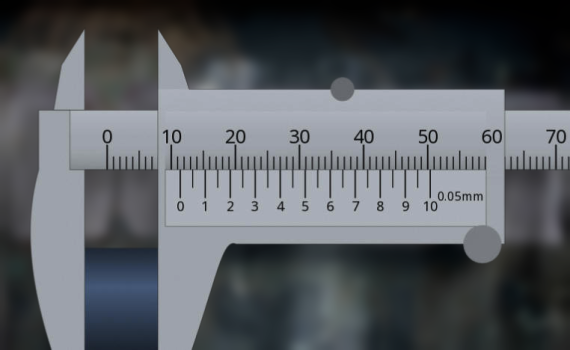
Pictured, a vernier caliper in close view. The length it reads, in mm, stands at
11.4 mm
